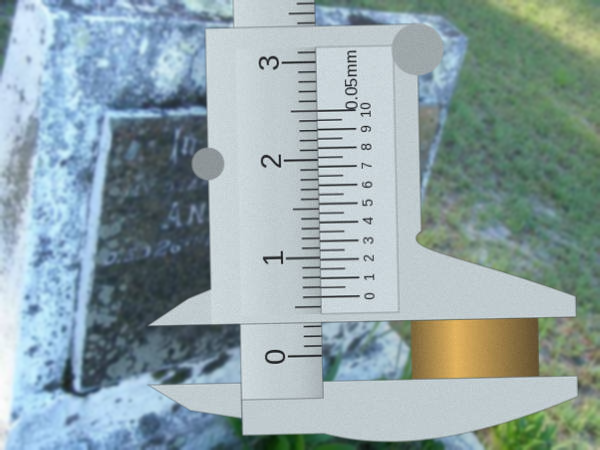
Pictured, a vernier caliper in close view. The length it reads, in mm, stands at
6.0 mm
